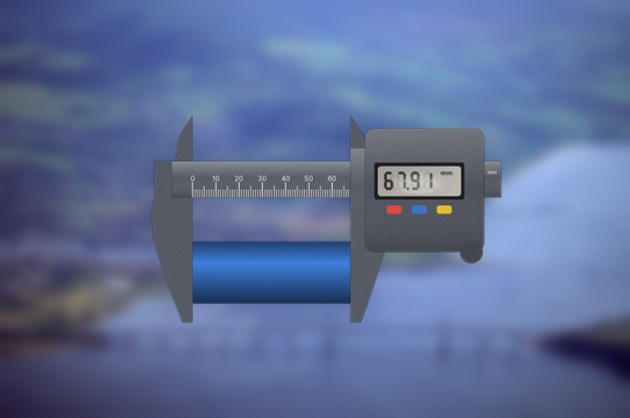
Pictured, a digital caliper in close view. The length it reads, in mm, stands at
67.91 mm
